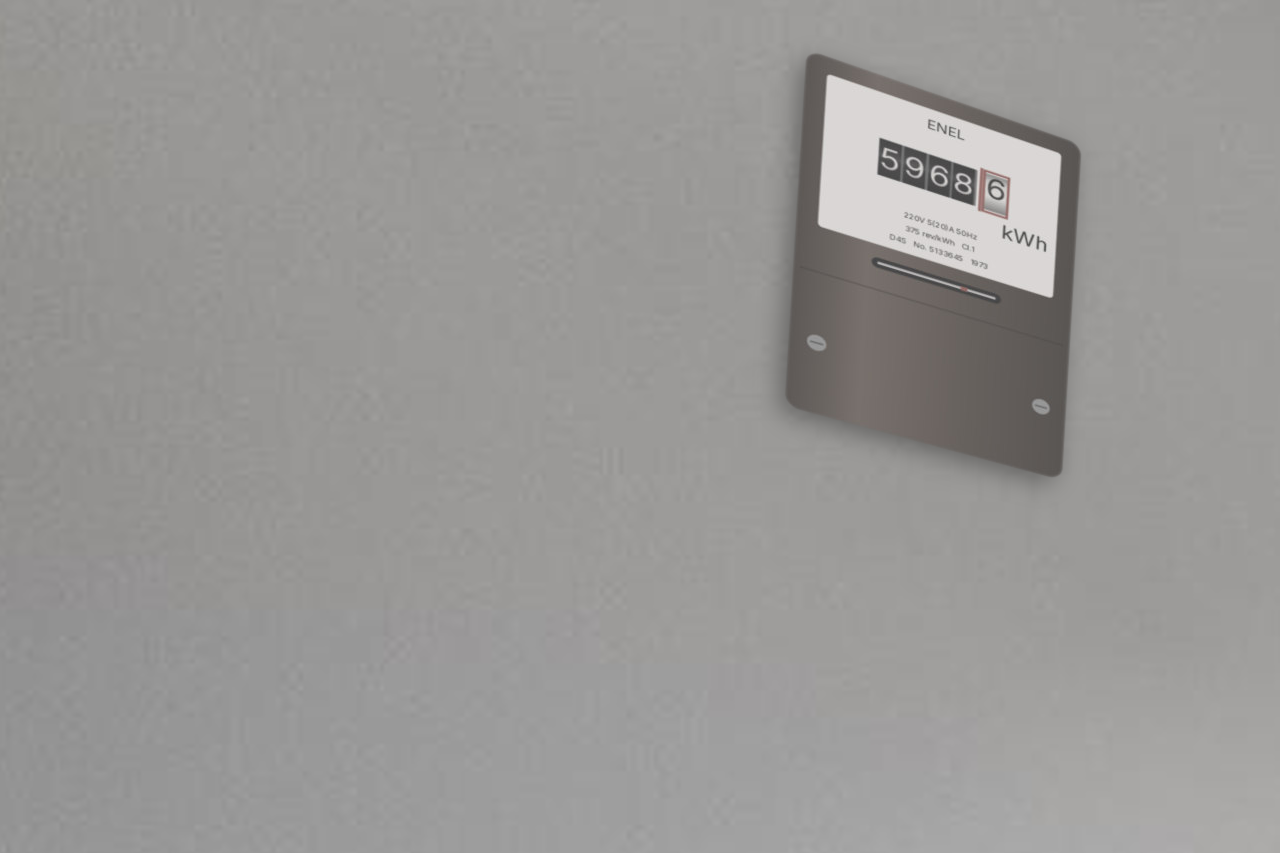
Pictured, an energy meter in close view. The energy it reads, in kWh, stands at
5968.6 kWh
